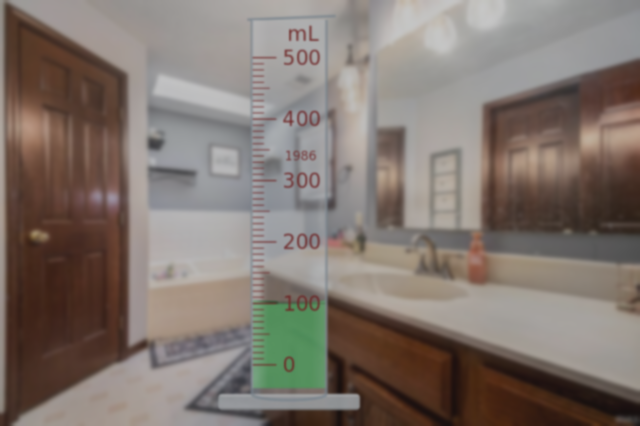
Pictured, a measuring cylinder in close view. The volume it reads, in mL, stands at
100 mL
